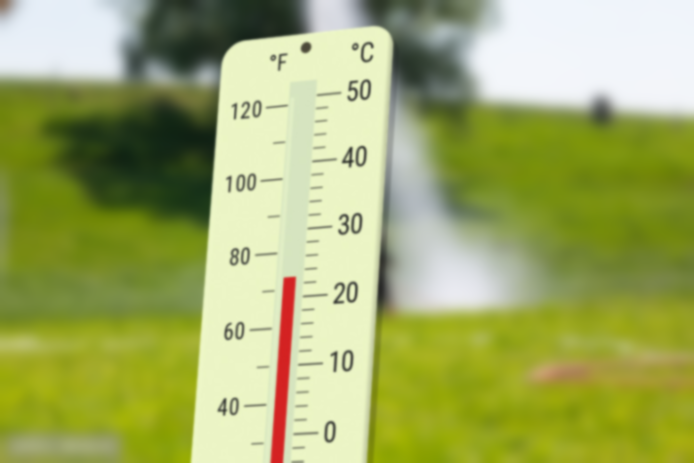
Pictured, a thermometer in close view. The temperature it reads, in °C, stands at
23 °C
